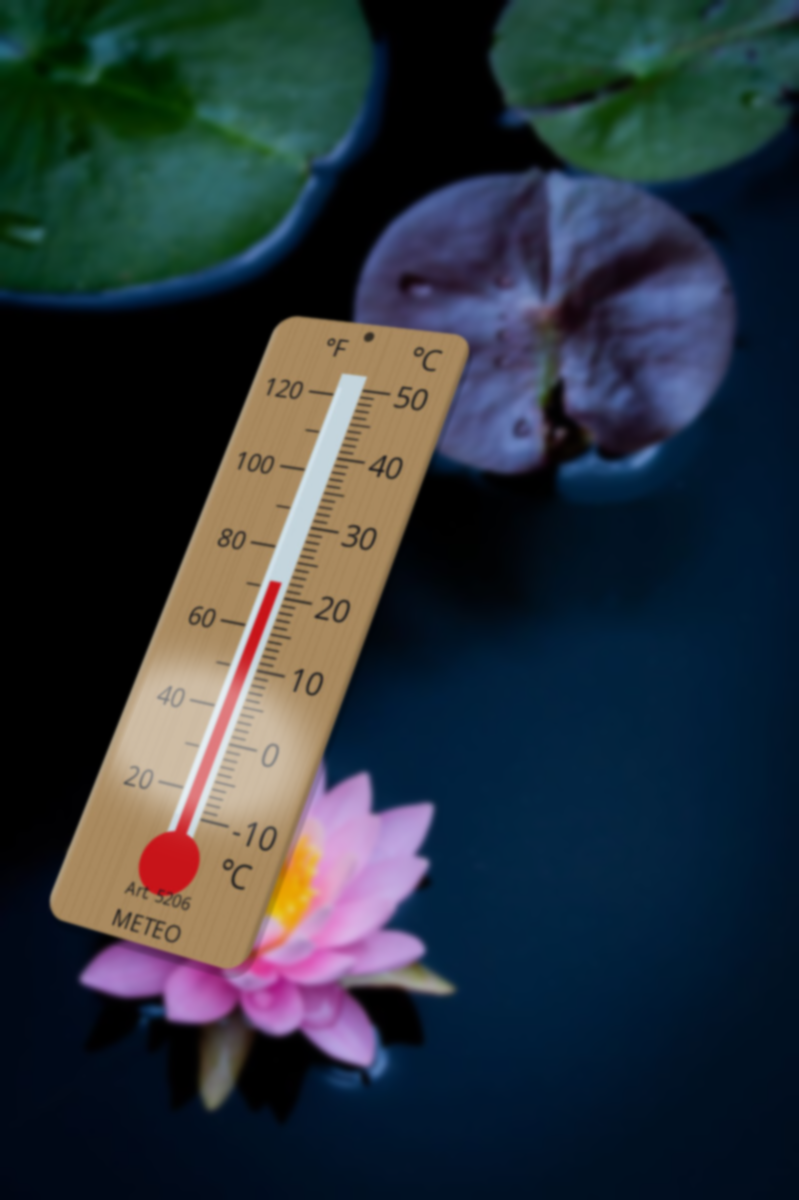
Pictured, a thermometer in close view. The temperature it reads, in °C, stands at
22 °C
